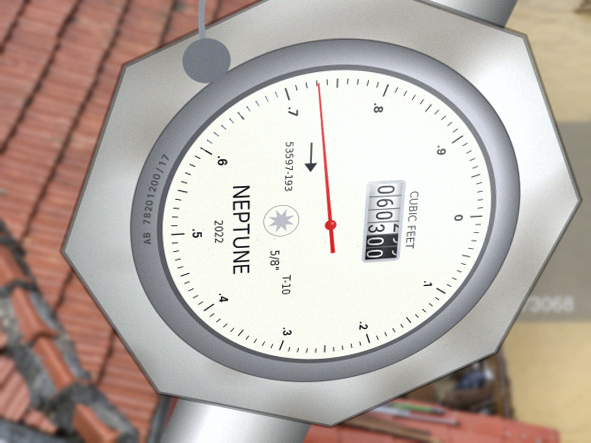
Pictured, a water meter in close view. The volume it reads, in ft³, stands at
60299.73 ft³
